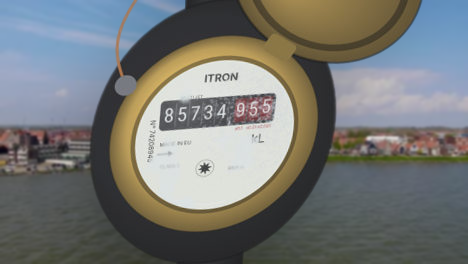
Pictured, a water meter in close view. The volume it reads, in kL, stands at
85734.955 kL
